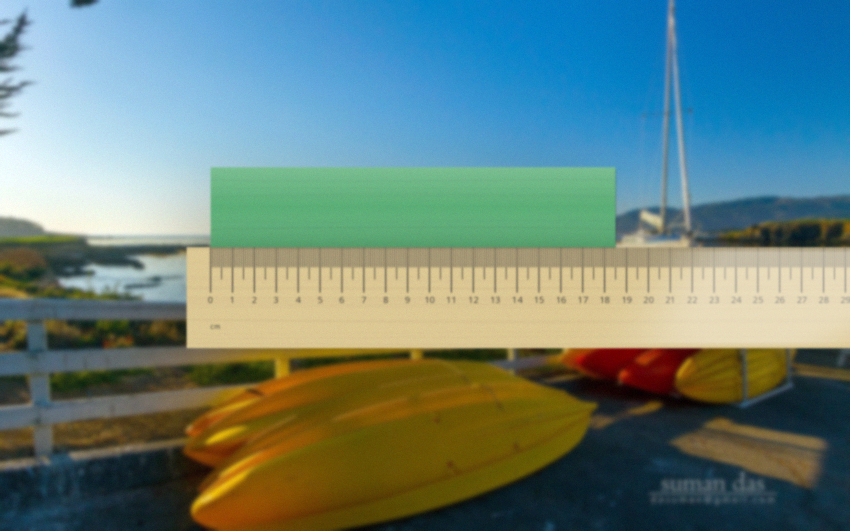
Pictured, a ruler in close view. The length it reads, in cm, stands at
18.5 cm
